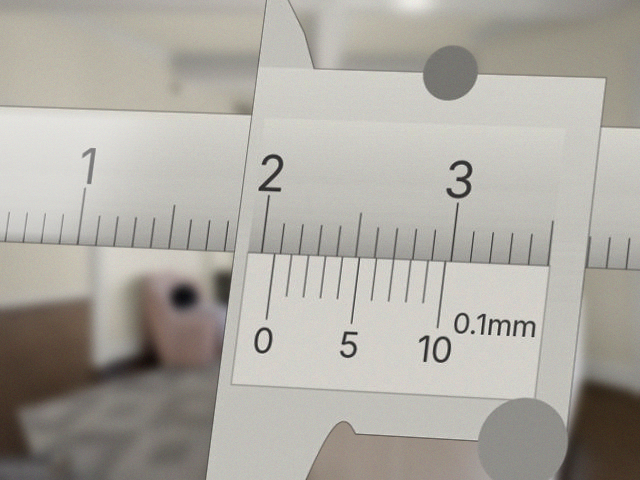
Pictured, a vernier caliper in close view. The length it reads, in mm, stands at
20.7 mm
